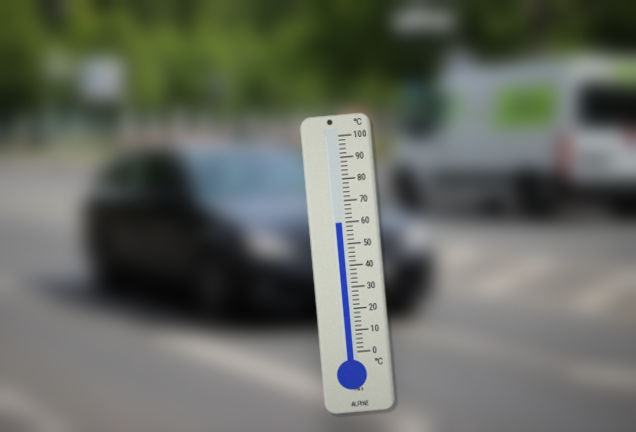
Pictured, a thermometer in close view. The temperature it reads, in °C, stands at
60 °C
